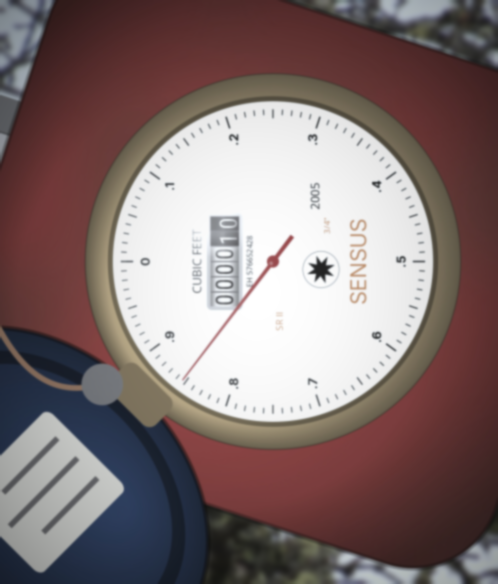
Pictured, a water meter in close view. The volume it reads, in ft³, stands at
9.85 ft³
